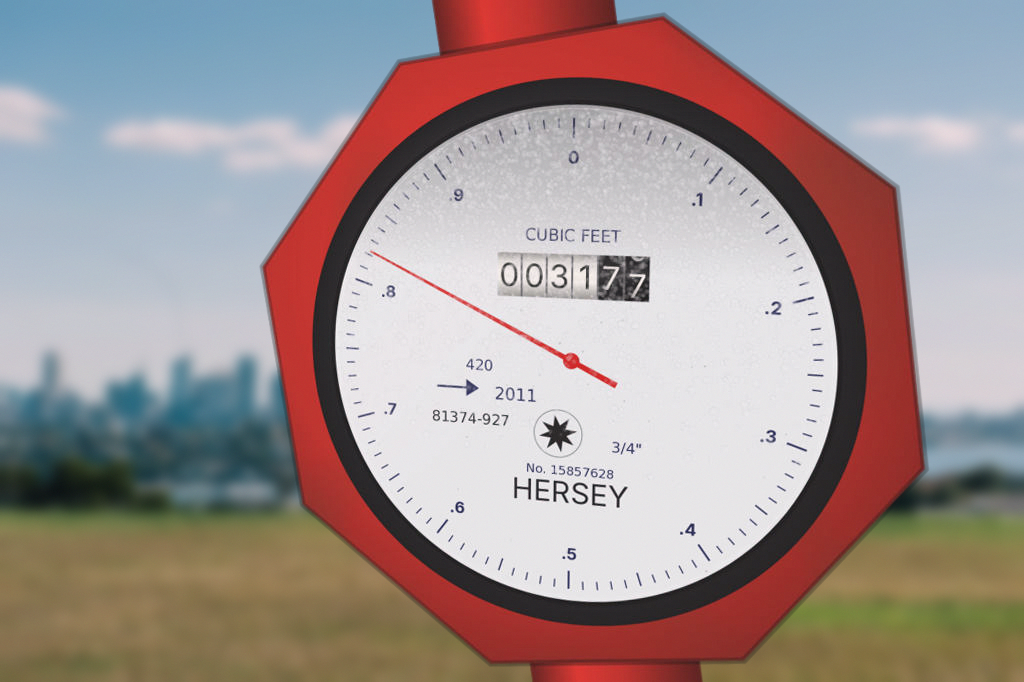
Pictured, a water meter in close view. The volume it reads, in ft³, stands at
3176.82 ft³
